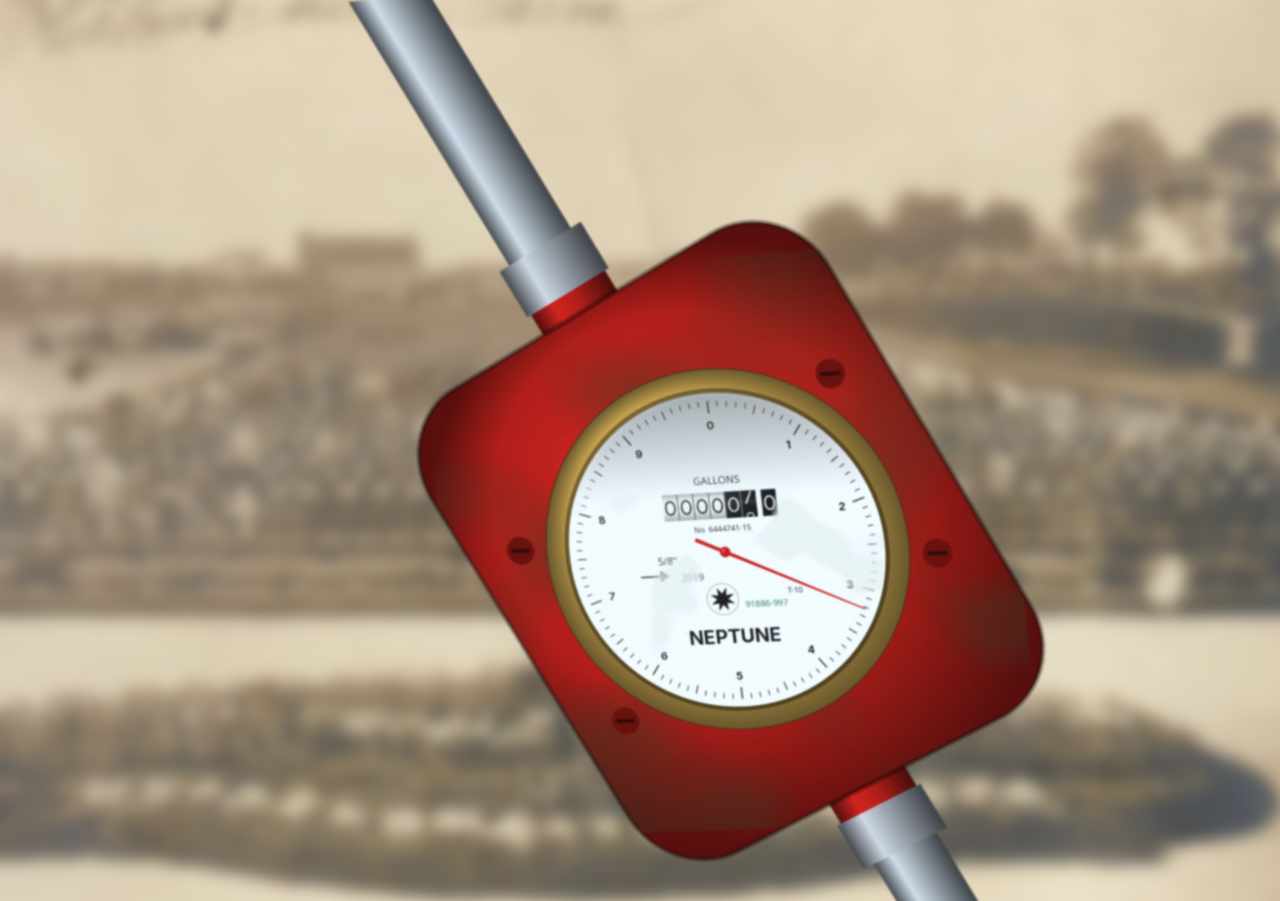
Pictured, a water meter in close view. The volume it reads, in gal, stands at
73.2 gal
